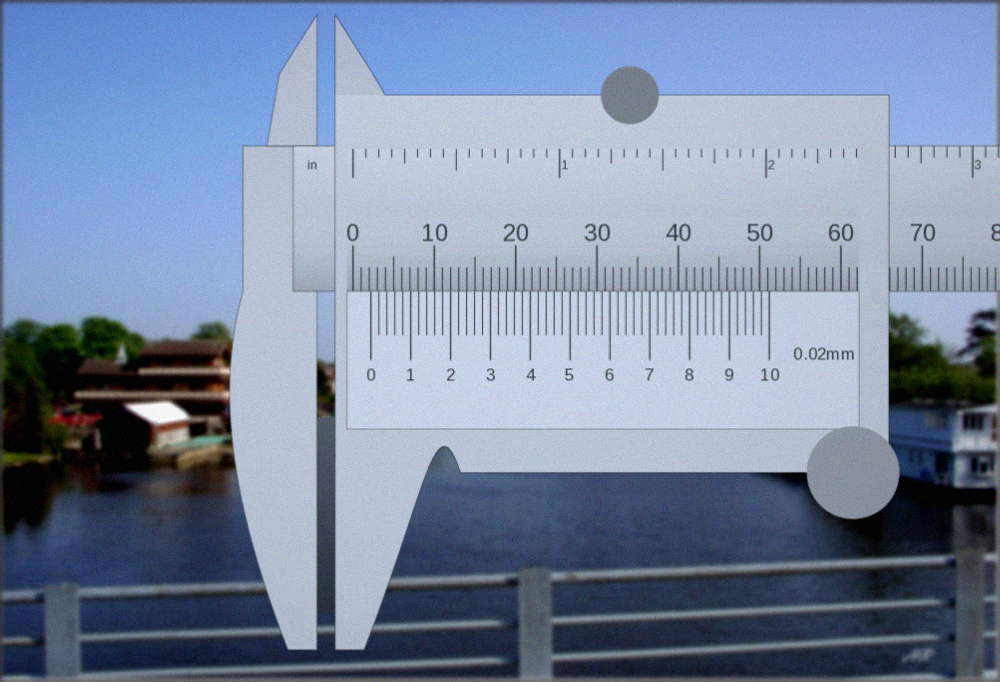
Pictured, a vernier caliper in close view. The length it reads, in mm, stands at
2.2 mm
